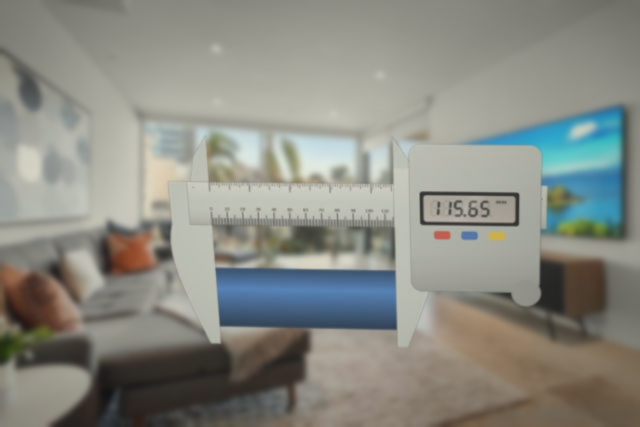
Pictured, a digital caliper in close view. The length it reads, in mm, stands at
115.65 mm
